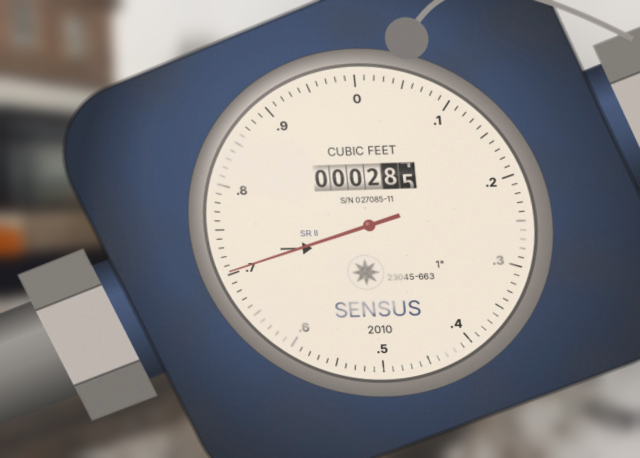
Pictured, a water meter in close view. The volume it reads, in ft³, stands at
284.70 ft³
